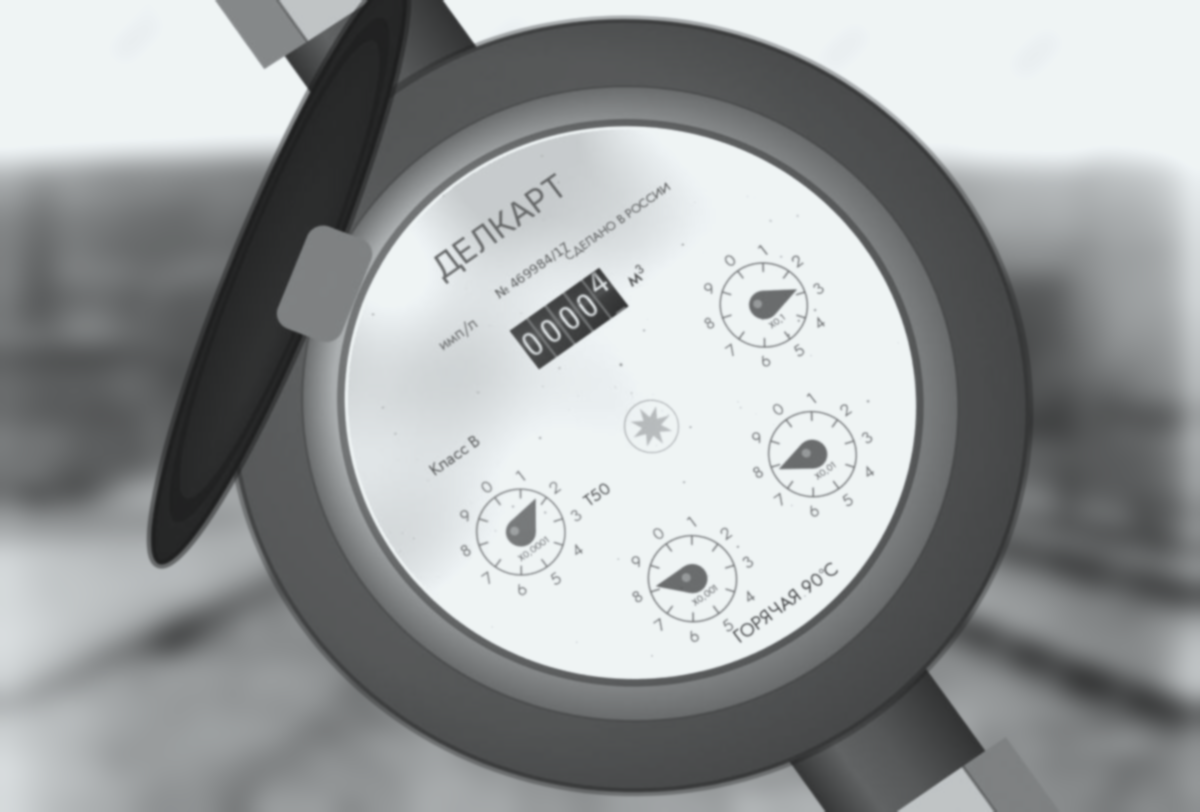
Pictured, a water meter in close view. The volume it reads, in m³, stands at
4.2781 m³
